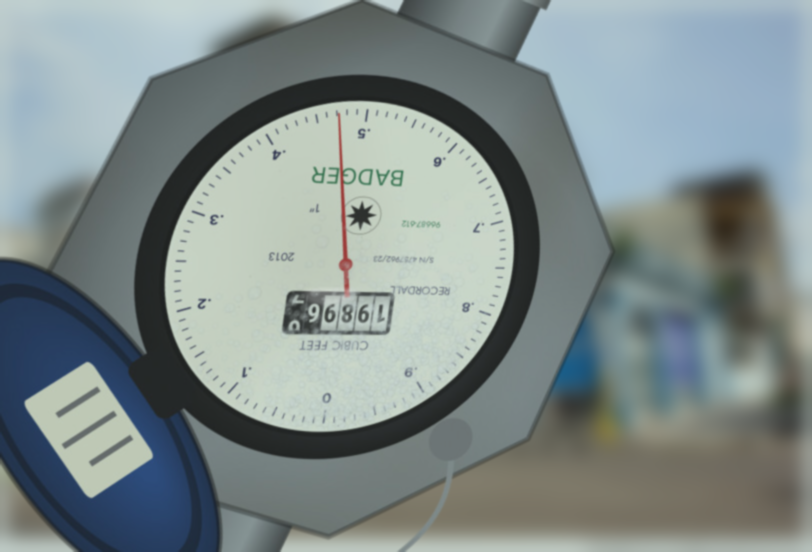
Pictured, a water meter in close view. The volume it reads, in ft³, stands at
198966.47 ft³
